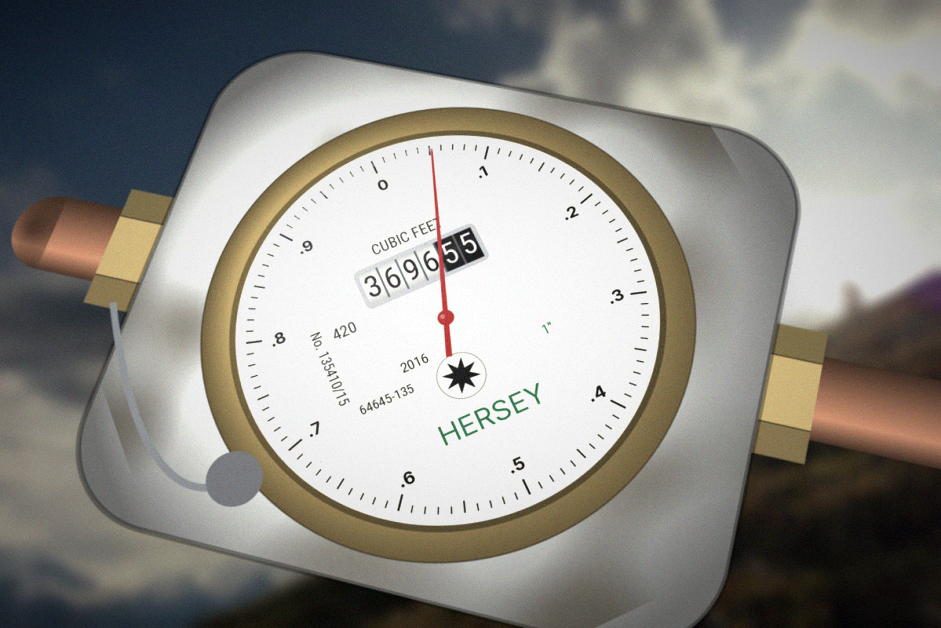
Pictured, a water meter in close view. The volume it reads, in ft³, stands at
369655.05 ft³
